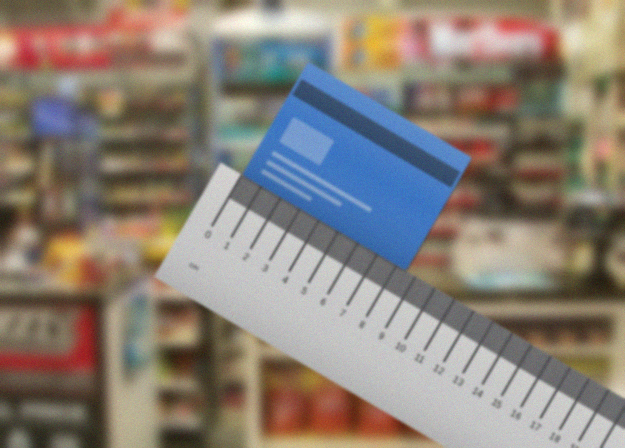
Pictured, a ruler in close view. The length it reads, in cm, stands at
8.5 cm
